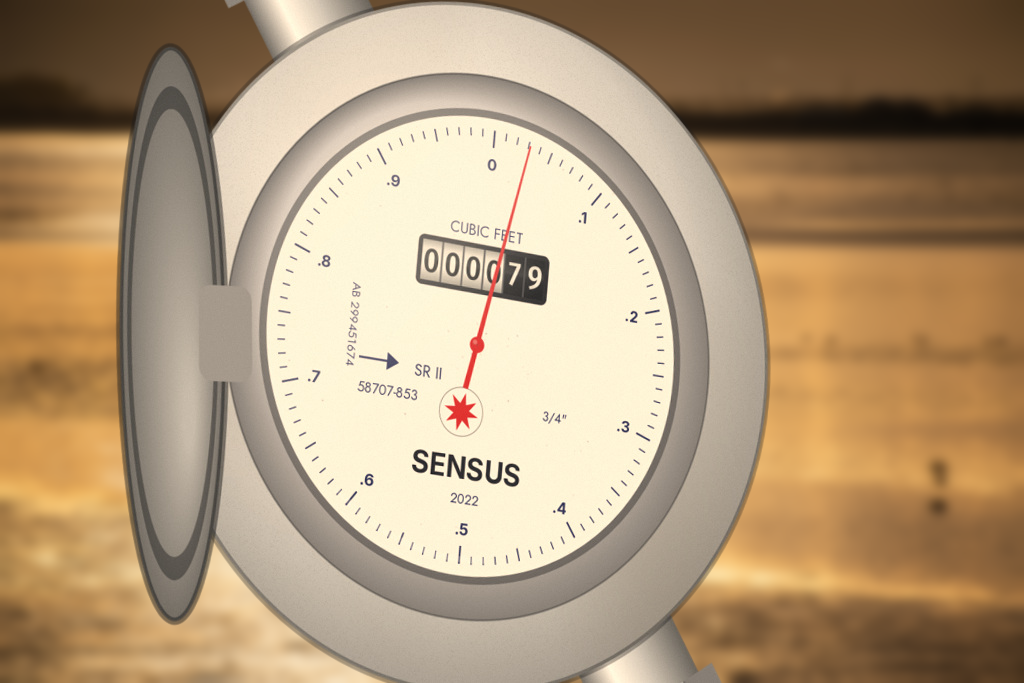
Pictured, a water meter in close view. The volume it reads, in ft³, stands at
79.03 ft³
